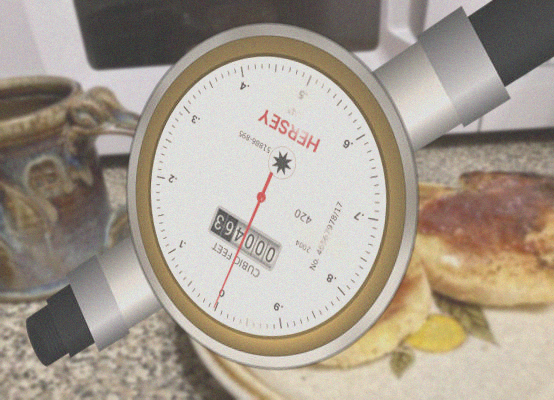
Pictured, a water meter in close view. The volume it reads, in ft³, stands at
463.00 ft³
